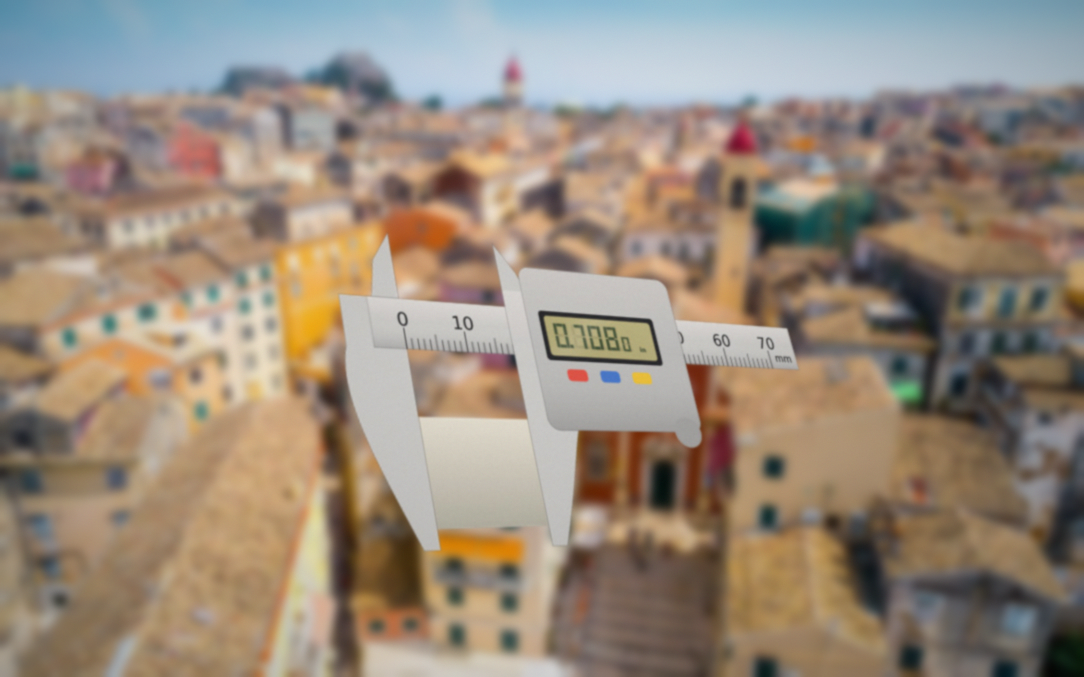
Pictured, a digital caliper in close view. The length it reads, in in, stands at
0.7080 in
